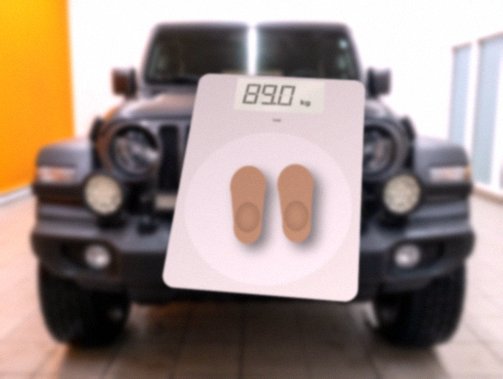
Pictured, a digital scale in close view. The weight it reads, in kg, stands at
89.0 kg
